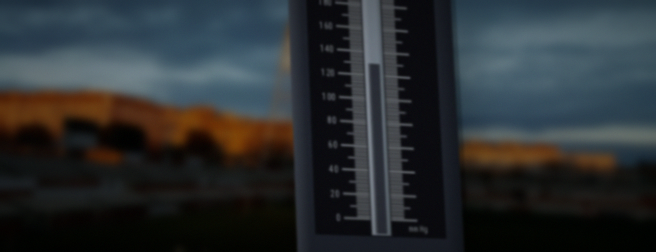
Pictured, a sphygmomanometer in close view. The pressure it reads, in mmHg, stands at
130 mmHg
